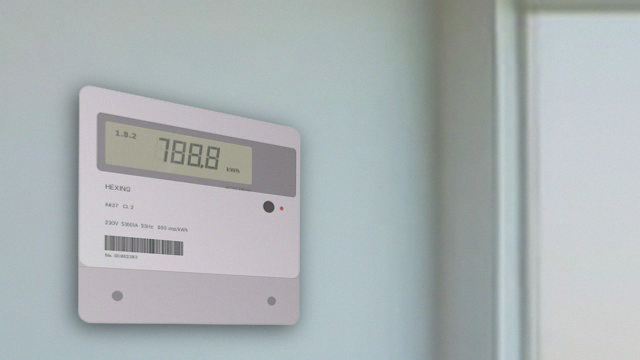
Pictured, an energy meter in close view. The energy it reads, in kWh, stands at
788.8 kWh
